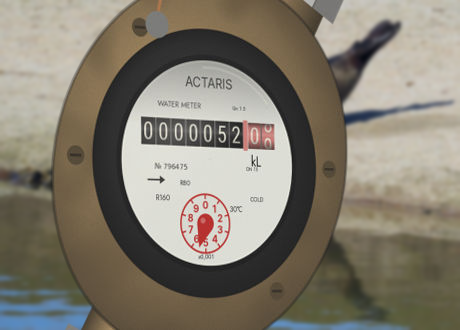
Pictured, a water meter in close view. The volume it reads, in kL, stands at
52.085 kL
